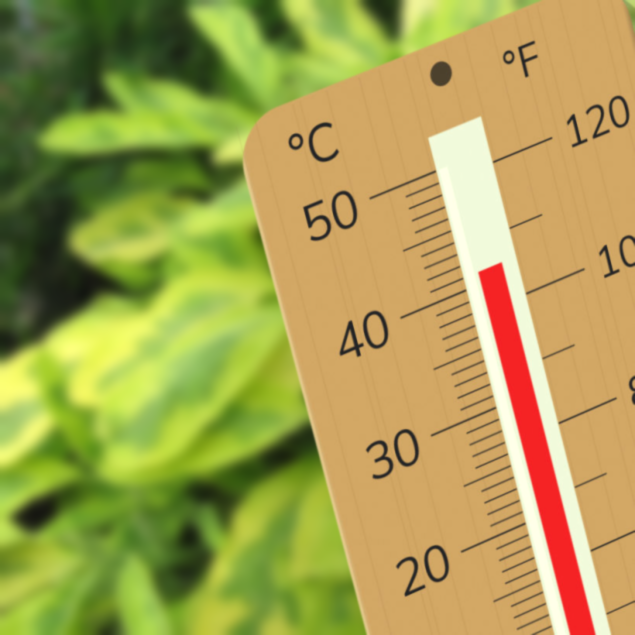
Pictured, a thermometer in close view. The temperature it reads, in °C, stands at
41 °C
